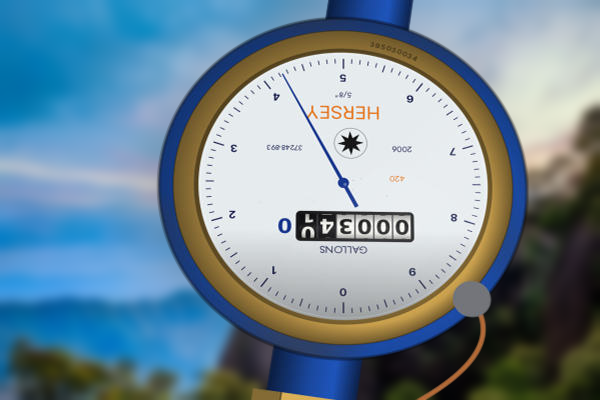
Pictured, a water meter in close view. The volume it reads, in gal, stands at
3404.2 gal
